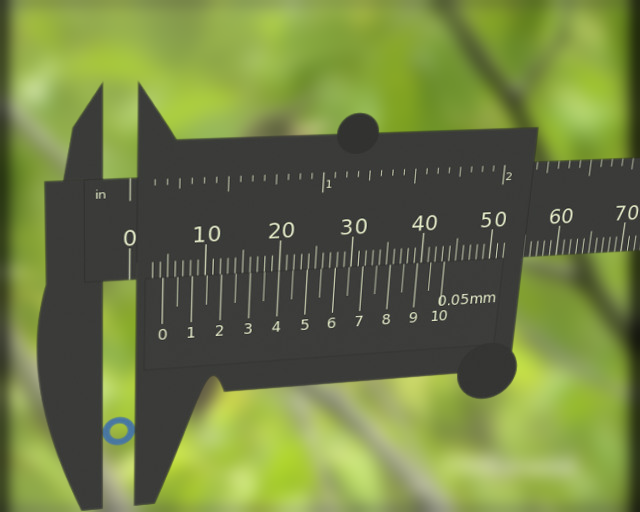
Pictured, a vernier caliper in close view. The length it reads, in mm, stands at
4.4 mm
